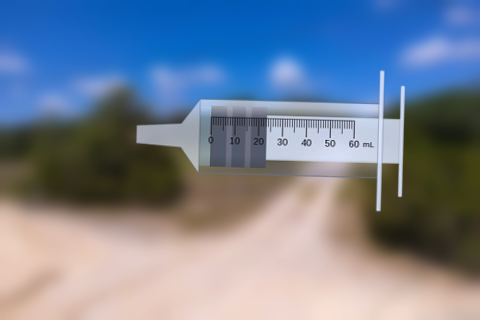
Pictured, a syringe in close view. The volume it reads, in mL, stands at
0 mL
